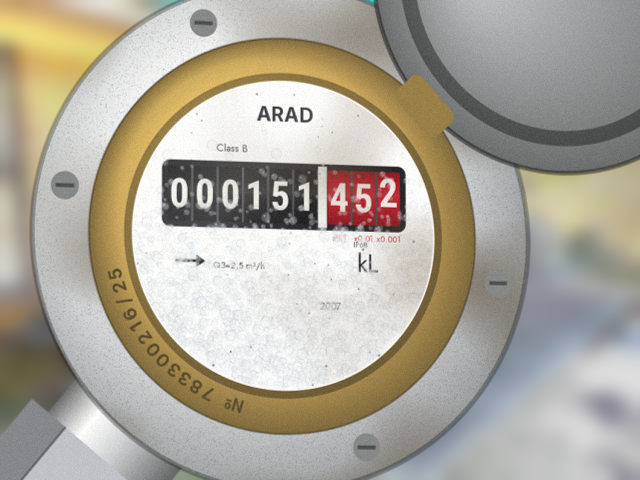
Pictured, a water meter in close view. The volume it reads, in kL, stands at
151.452 kL
